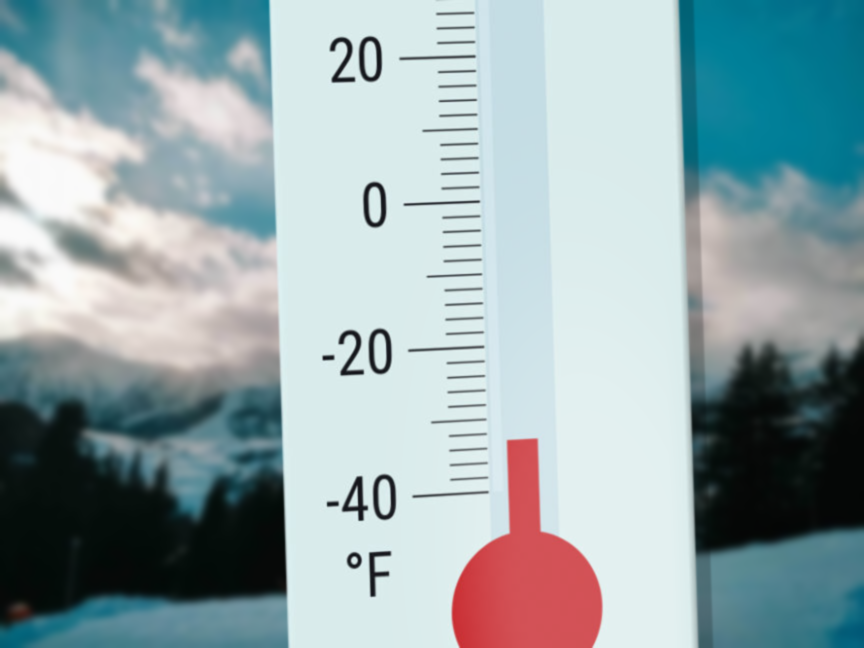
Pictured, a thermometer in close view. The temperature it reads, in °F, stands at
-33 °F
